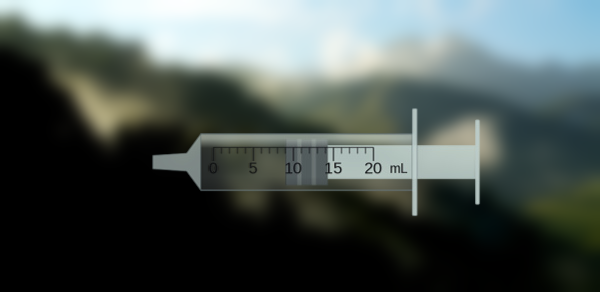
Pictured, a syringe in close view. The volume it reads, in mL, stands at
9 mL
